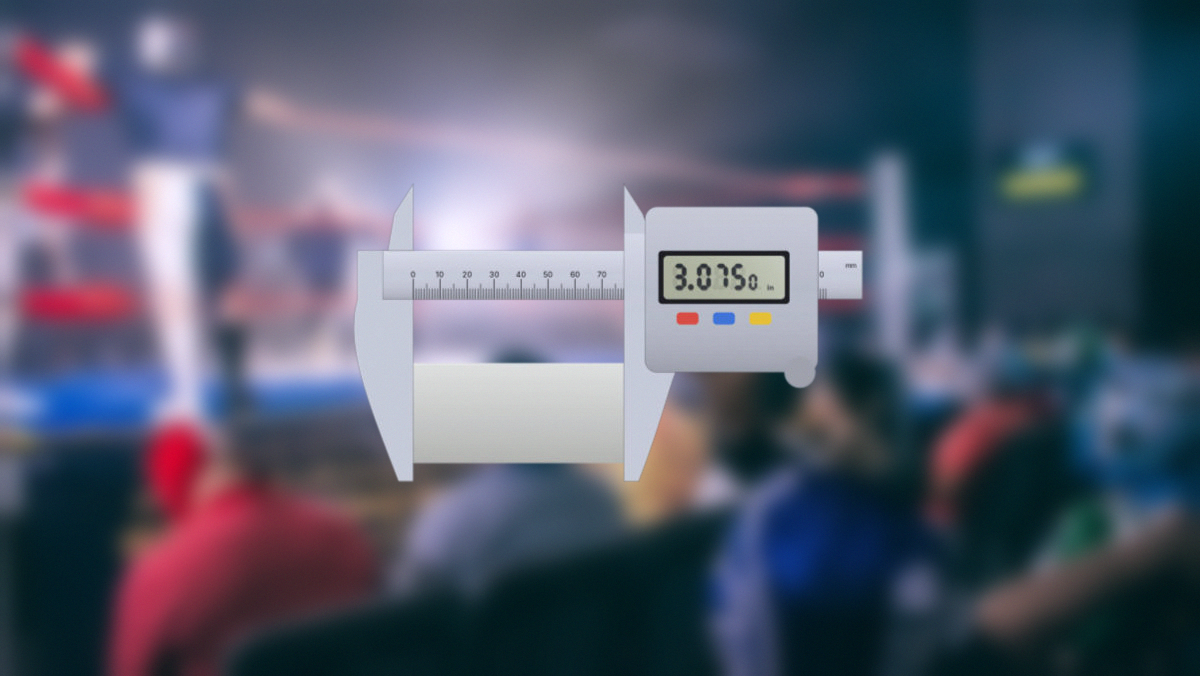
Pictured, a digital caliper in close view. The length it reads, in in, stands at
3.0750 in
